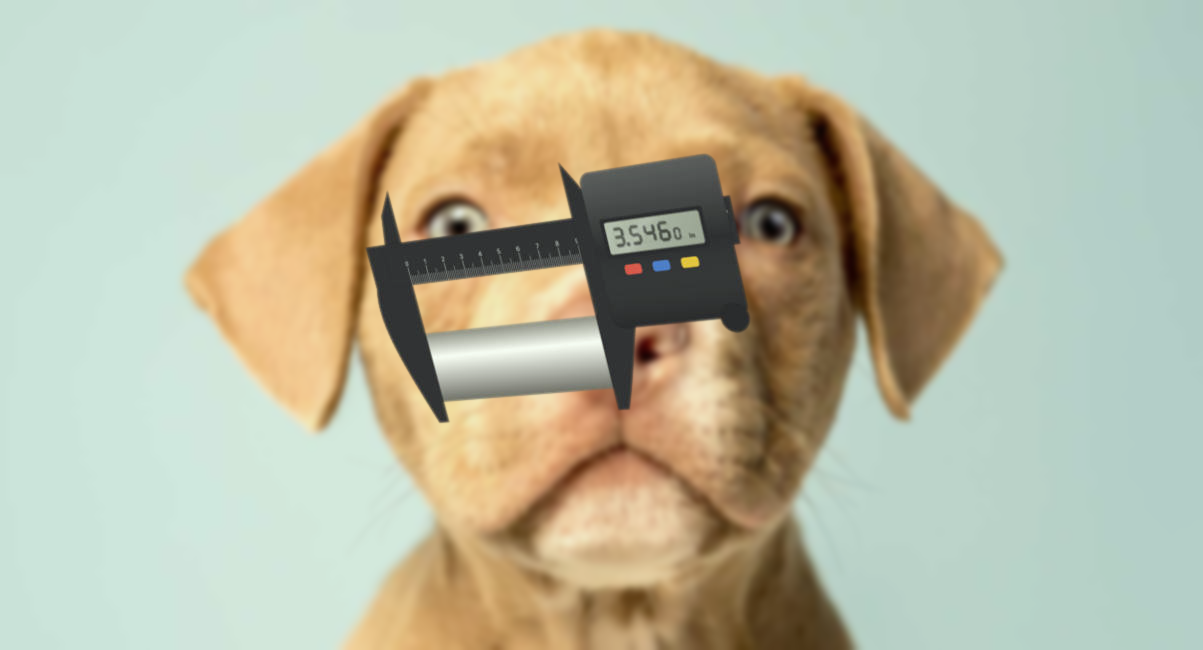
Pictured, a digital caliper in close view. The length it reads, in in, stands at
3.5460 in
